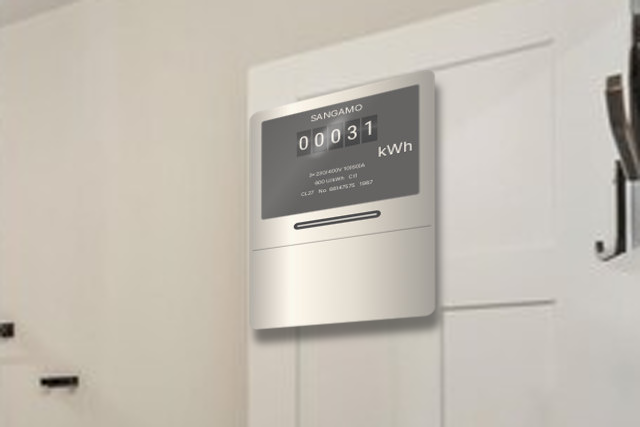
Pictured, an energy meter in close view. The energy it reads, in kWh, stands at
31 kWh
